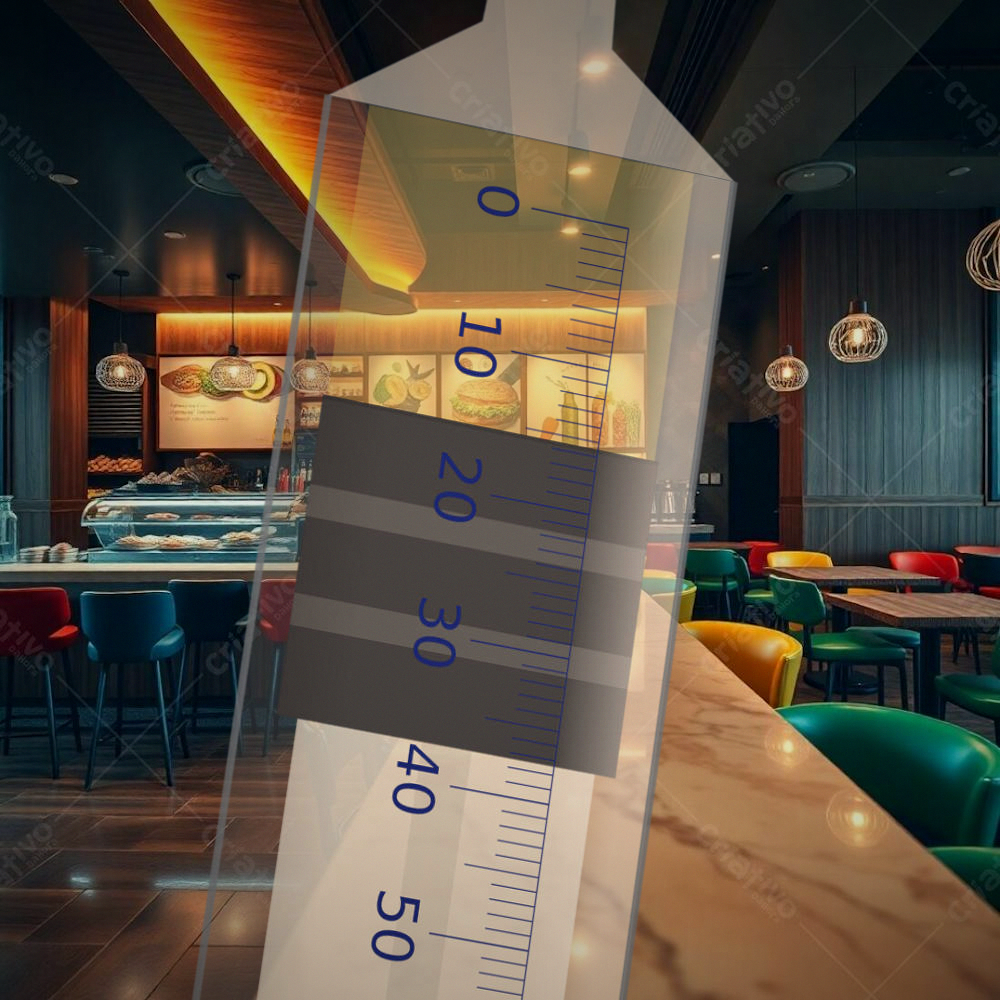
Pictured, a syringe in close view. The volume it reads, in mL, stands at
15.5 mL
